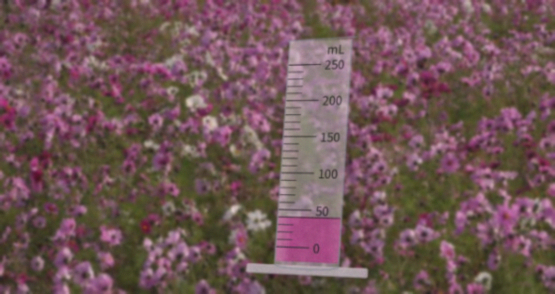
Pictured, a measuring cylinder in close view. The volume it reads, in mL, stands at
40 mL
